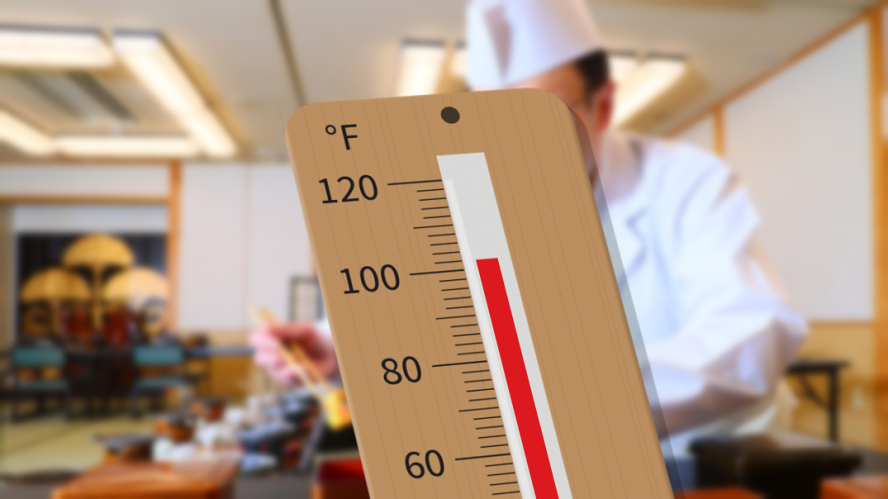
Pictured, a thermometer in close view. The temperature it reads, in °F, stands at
102 °F
